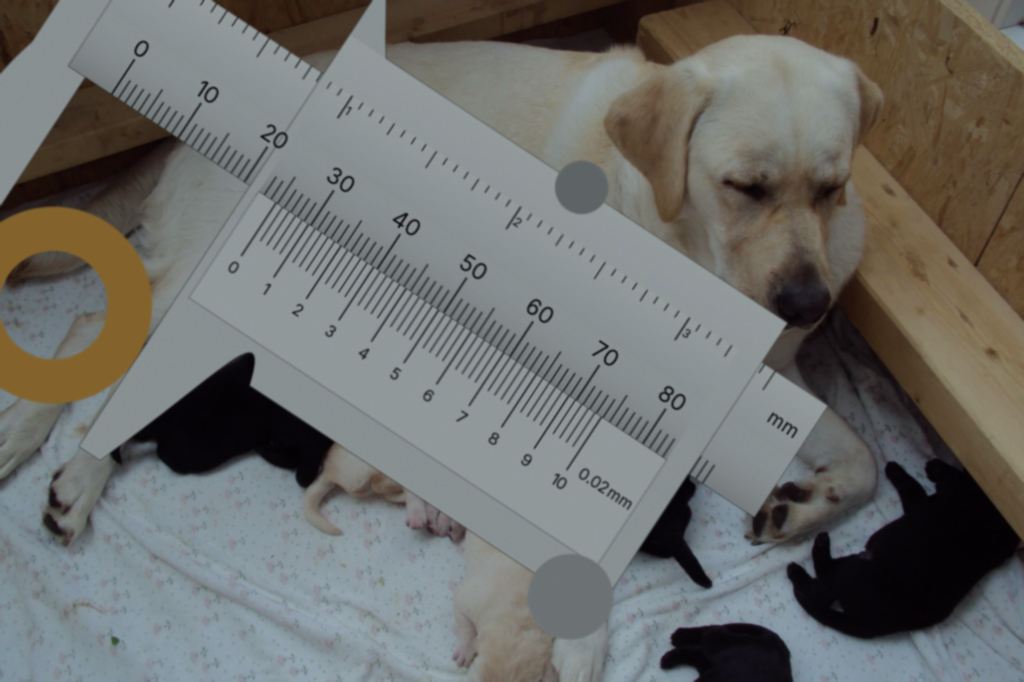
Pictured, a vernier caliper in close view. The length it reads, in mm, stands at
24.8 mm
